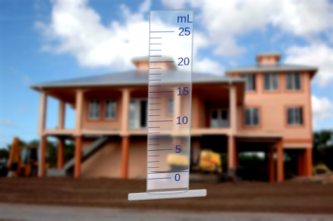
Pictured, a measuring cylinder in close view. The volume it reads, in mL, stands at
1 mL
